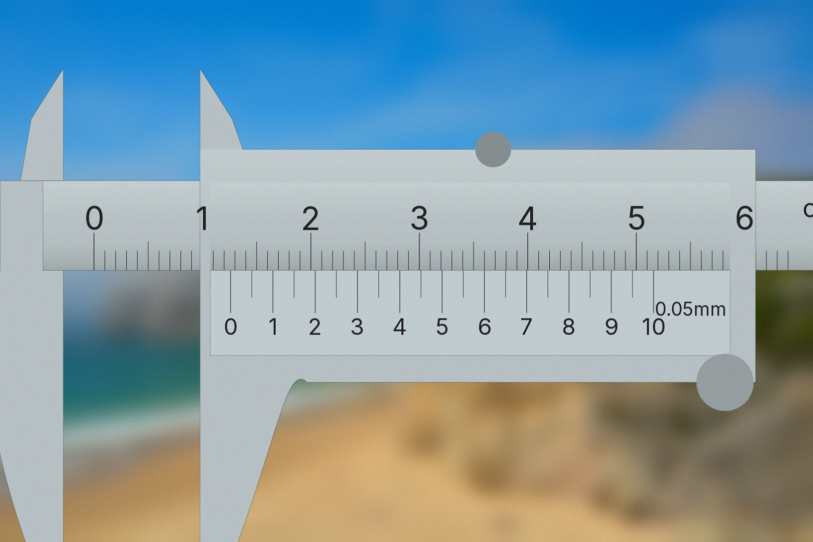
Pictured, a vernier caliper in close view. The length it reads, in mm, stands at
12.6 mm
